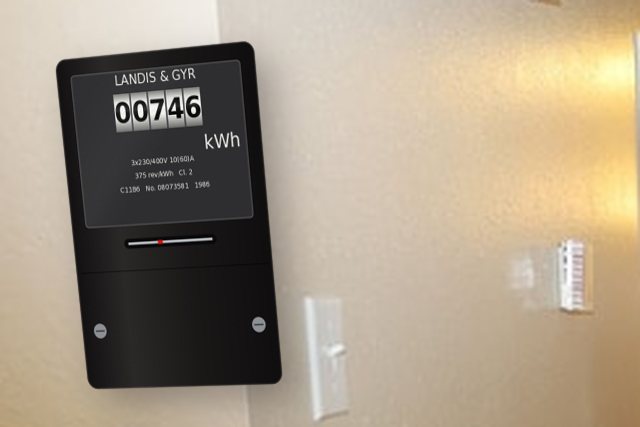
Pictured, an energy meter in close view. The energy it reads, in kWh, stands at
746 kWh
